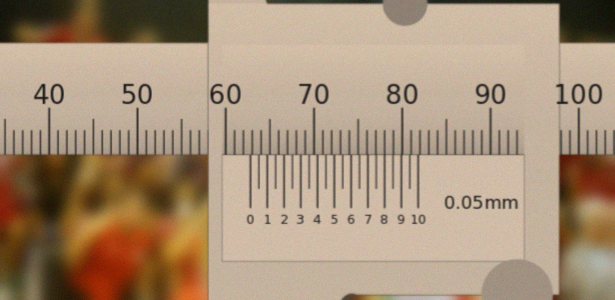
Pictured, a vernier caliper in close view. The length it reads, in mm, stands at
62.8 mm
